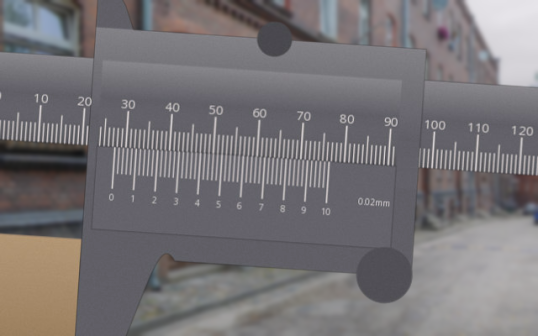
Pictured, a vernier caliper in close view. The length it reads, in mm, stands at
27.5 mm
